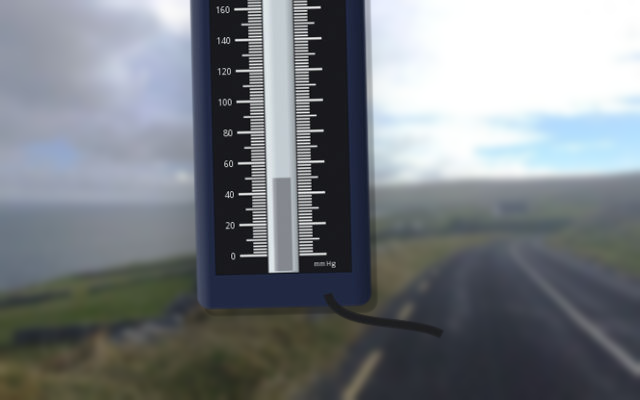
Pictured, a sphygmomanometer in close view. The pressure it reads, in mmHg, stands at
50 mmHg
